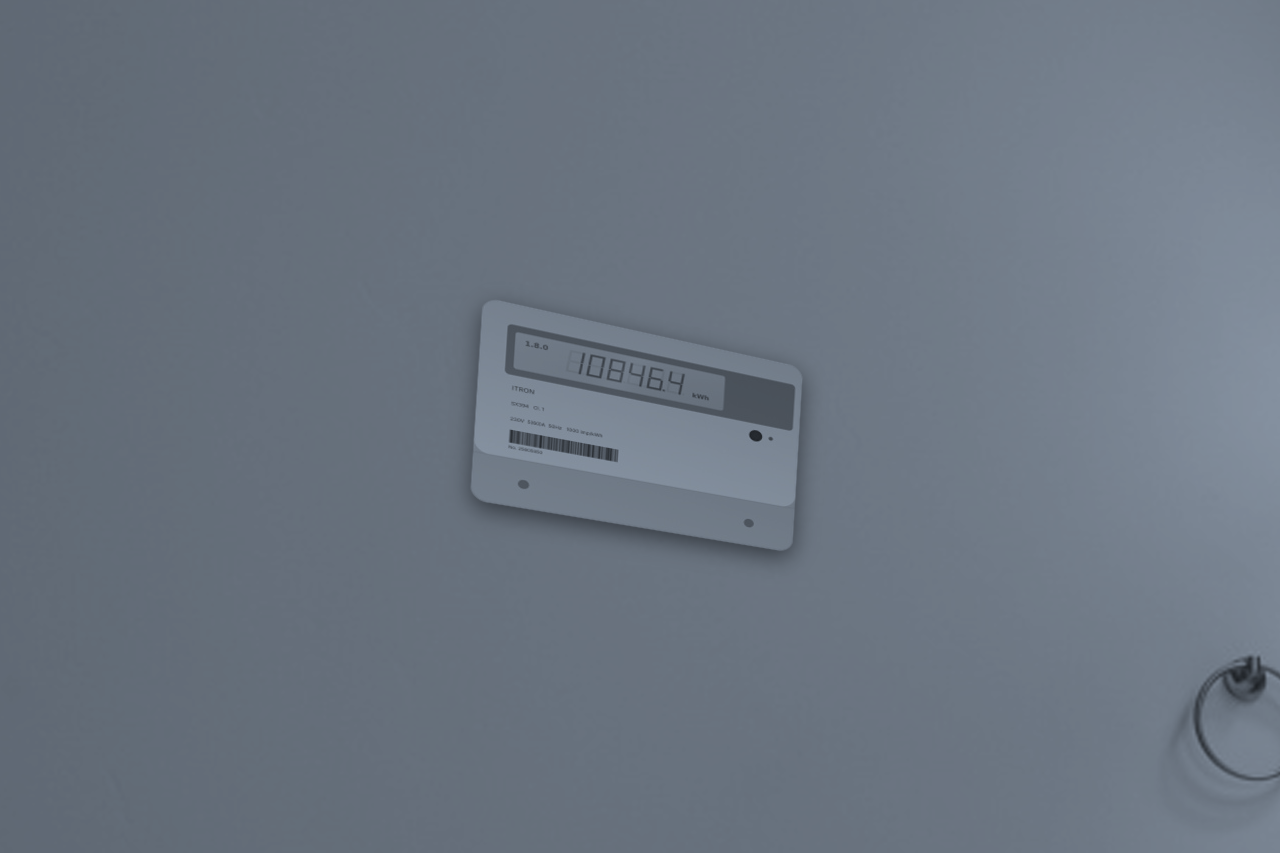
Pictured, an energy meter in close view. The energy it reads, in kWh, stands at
10846.4 kWh
